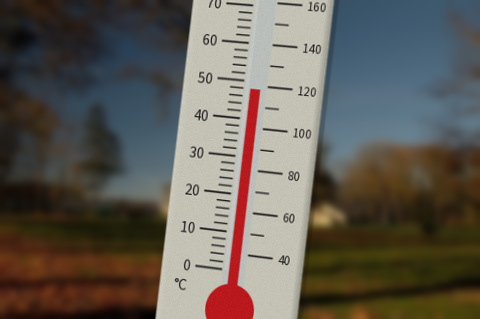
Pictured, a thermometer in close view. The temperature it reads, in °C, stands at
48 °C
